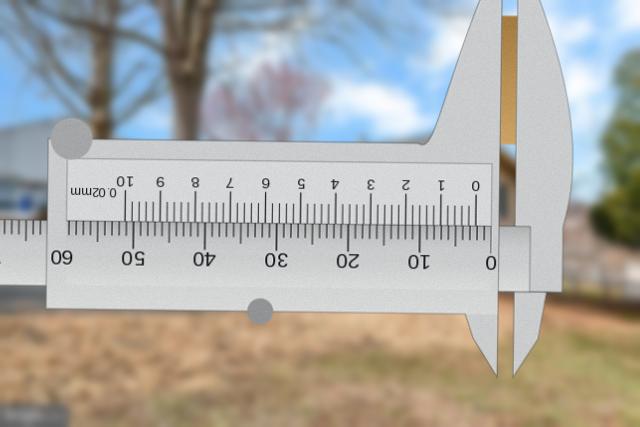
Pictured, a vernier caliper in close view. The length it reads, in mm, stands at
2.2 mm
